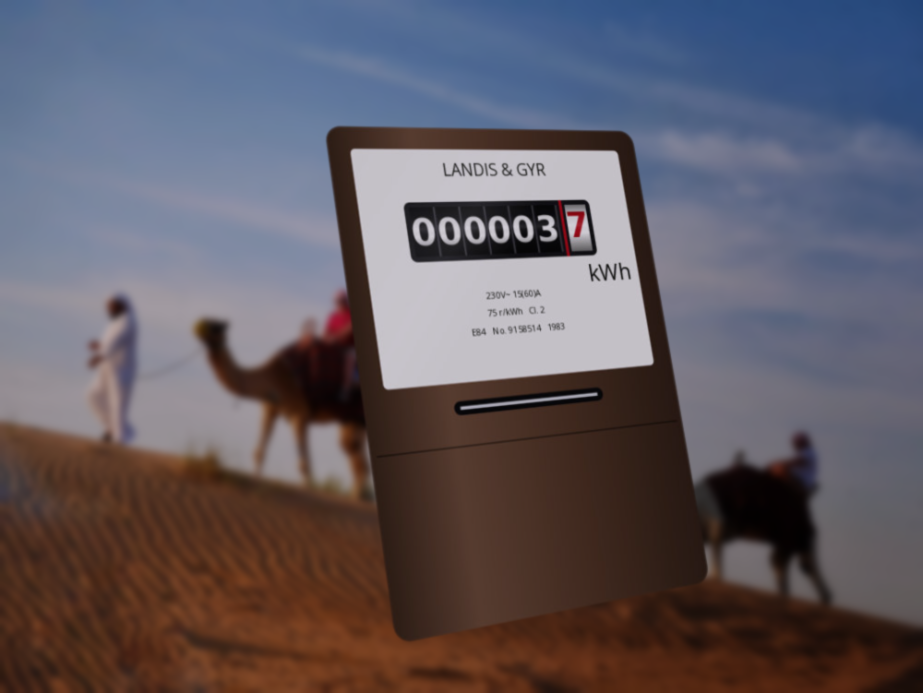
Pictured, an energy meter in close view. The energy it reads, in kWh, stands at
3.7 kWh
